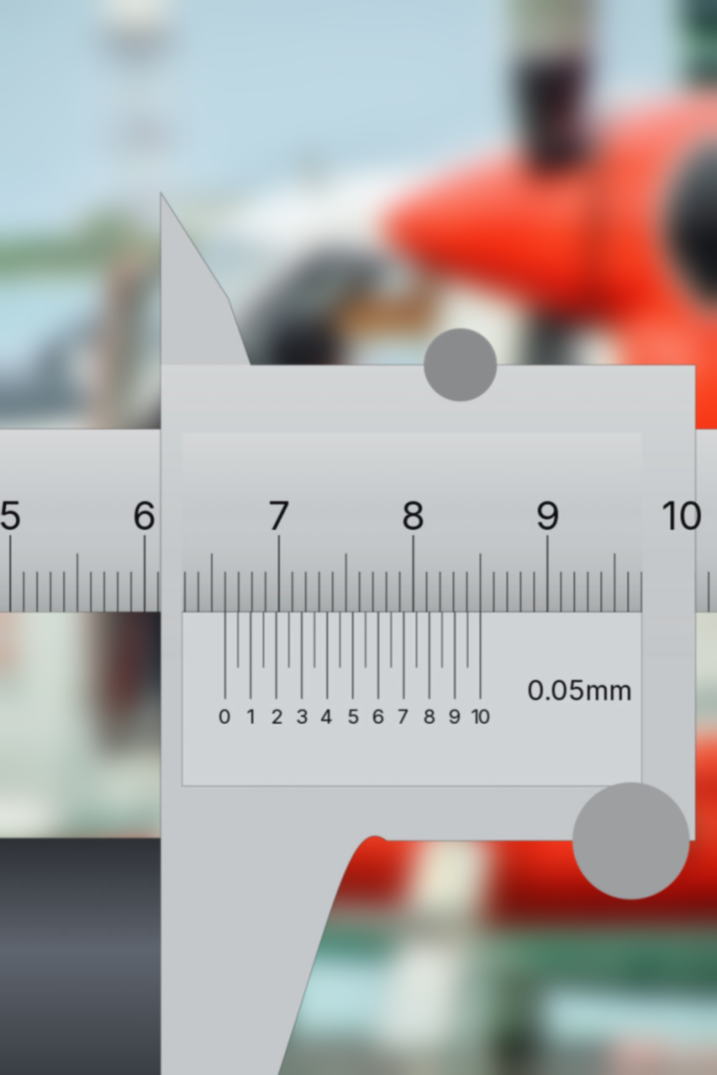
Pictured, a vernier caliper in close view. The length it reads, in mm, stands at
66.0 mm
